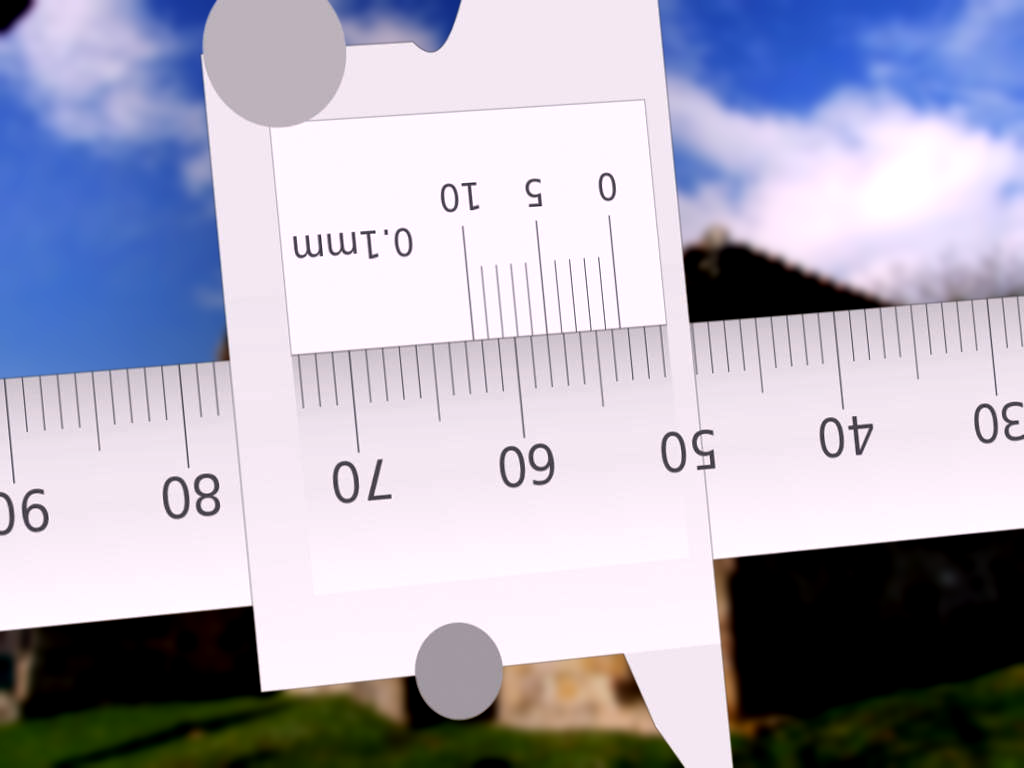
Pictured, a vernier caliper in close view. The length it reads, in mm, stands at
53.5 mm
